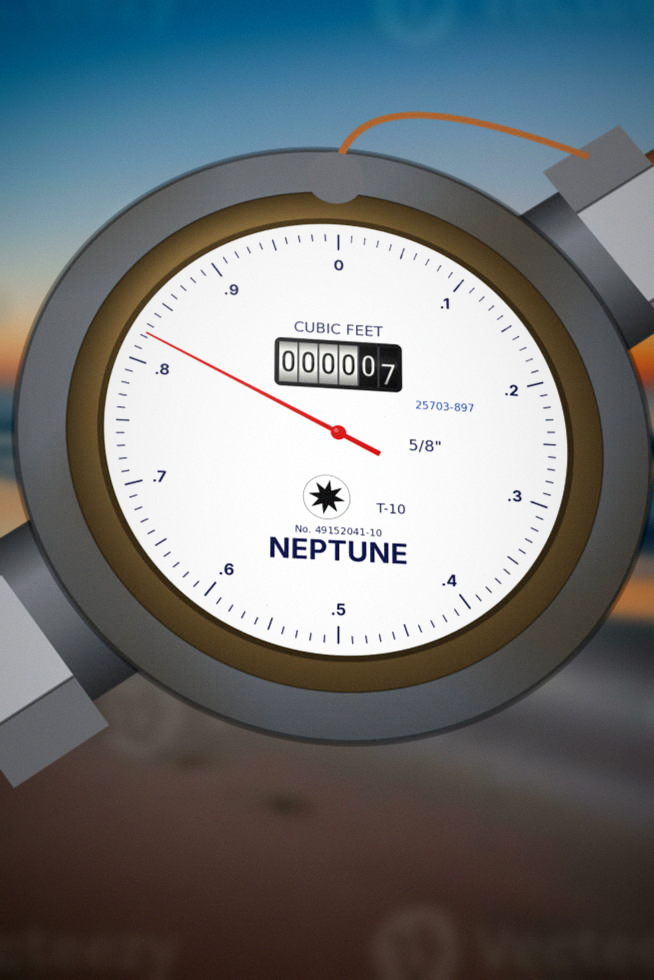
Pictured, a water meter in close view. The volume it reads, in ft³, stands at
6.82 ft³
